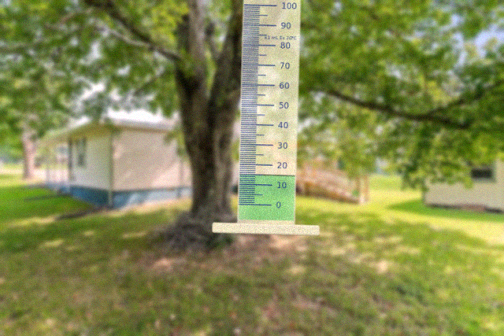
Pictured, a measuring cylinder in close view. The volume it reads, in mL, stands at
15 mL
